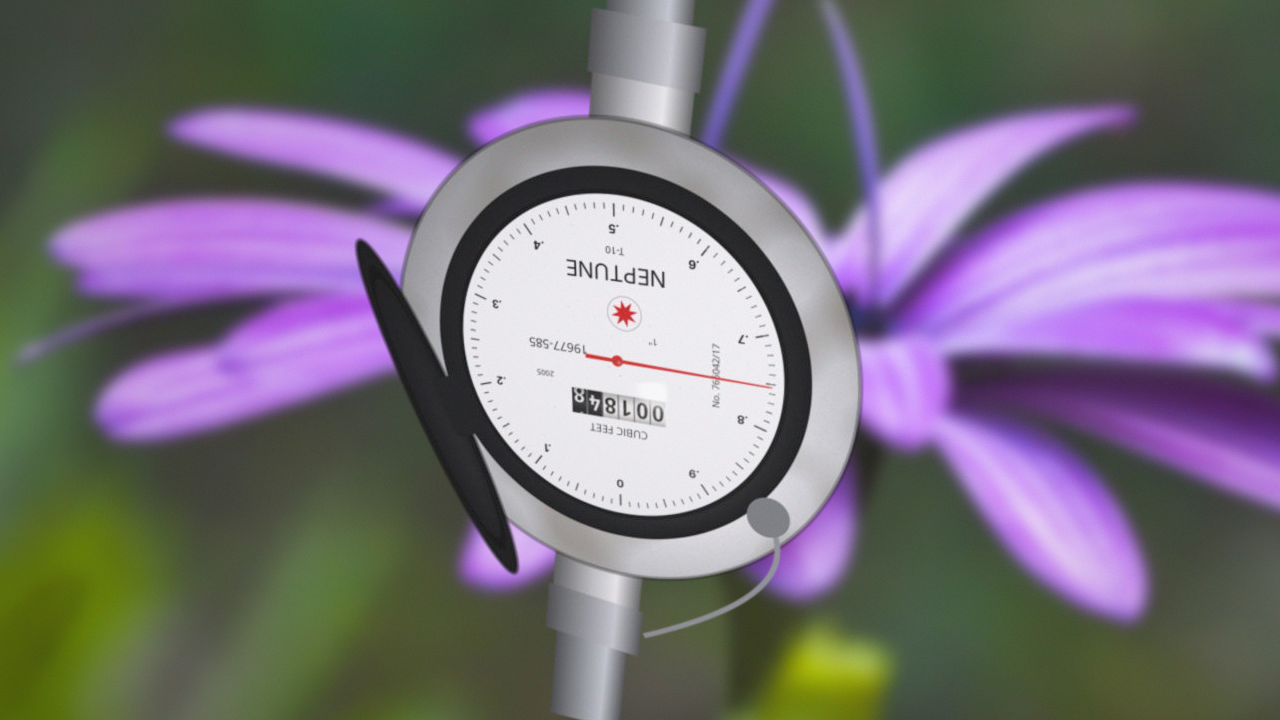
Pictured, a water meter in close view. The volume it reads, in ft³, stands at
1847.75 ft³
